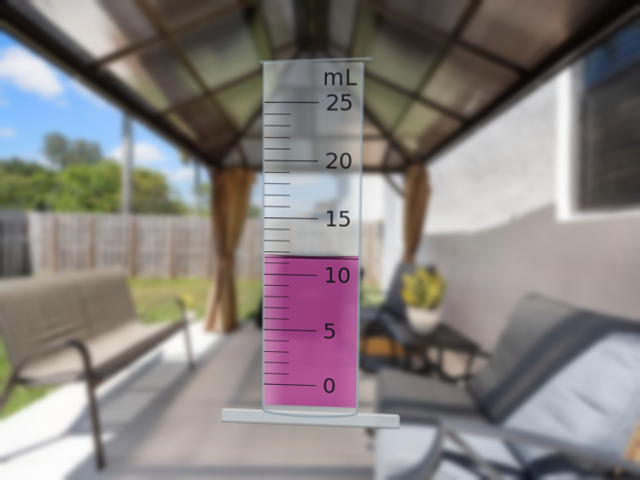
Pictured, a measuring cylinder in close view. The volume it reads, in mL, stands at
11.5 mL
